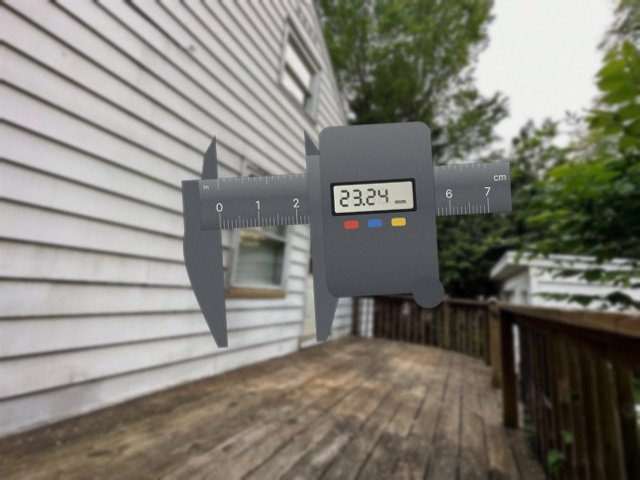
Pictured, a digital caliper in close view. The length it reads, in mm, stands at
23.24 mm
